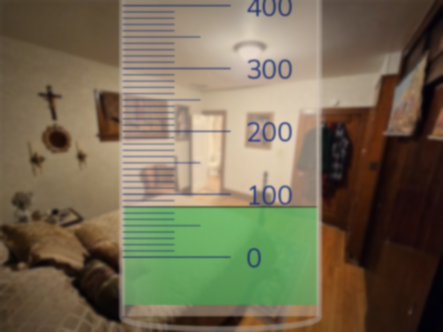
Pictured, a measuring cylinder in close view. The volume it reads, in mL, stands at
80 mL
